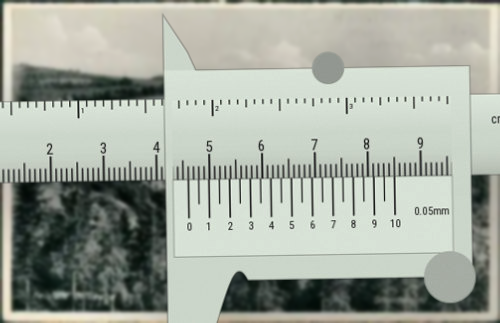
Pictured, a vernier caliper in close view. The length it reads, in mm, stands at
46.0 mm
